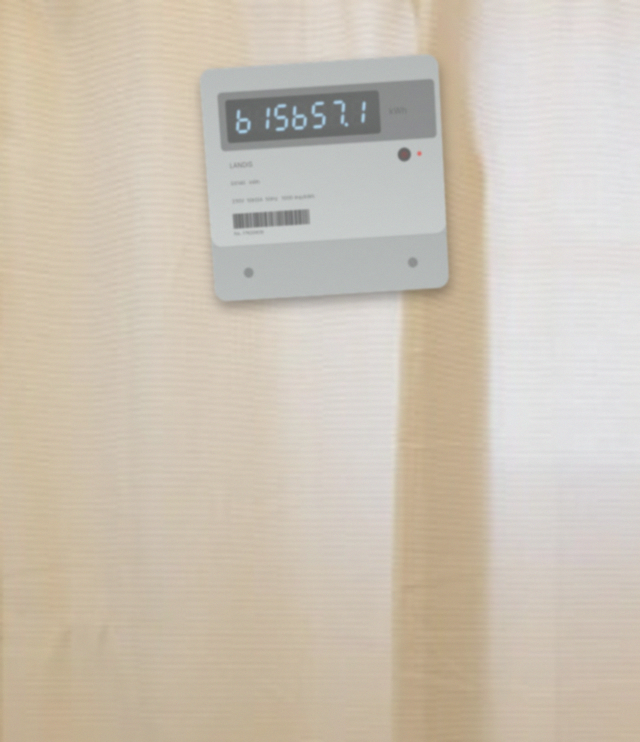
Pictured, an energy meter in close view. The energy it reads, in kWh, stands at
615657.1 kWh
